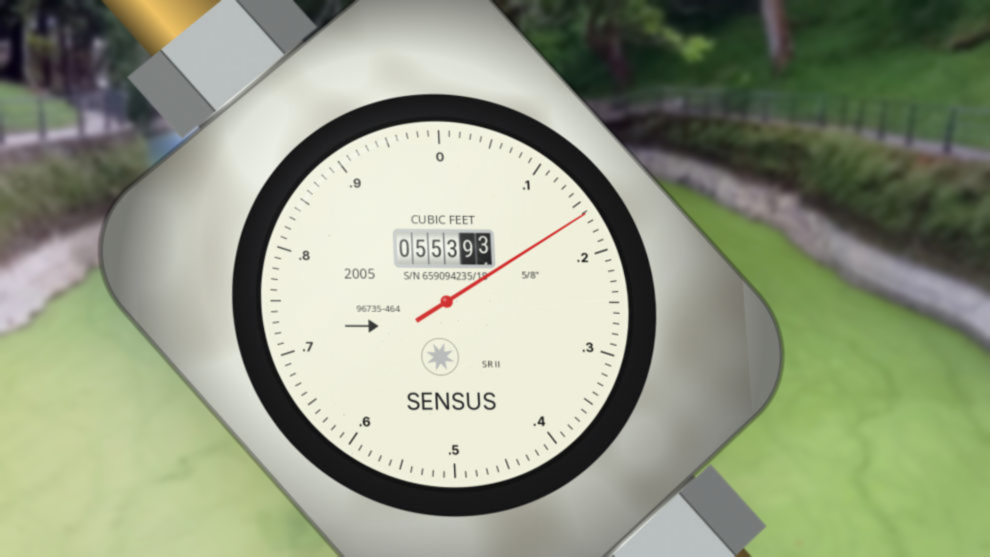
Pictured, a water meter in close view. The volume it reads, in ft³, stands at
55393.16 ft³
